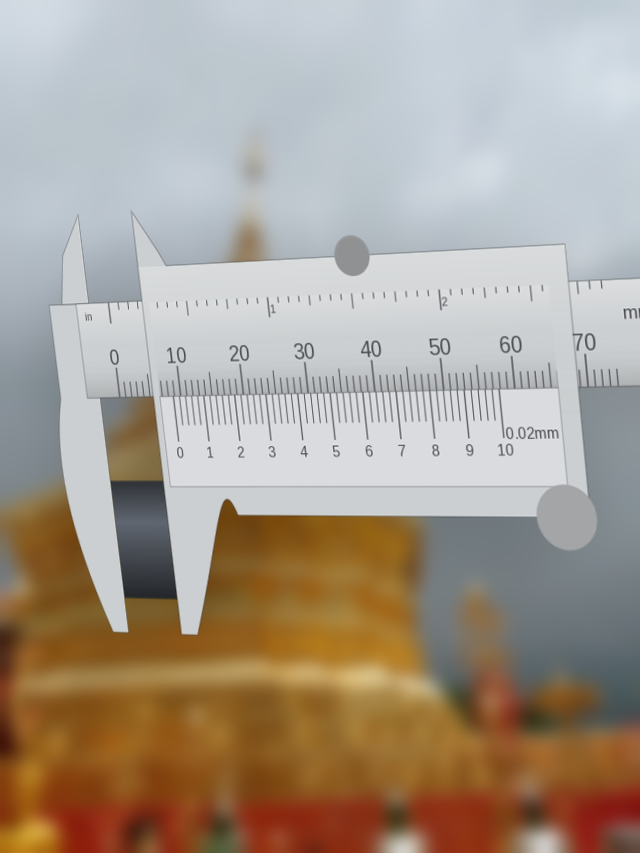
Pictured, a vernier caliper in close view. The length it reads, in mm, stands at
8.8 mm
